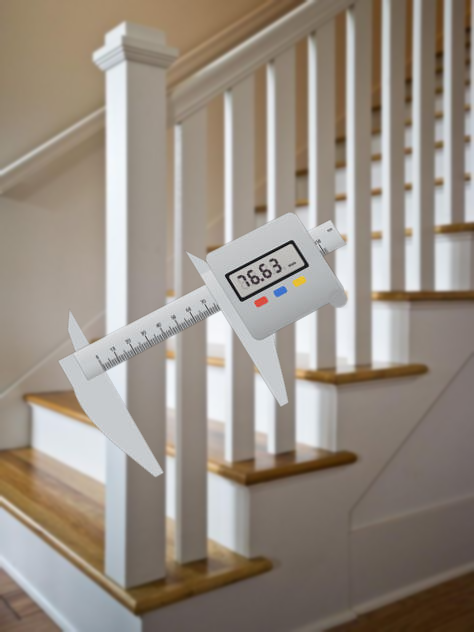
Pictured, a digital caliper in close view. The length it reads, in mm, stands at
76.63 mm
